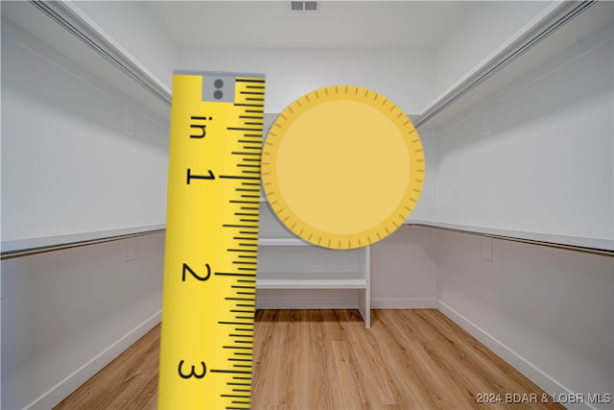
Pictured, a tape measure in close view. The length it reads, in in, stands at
1.6875 in
